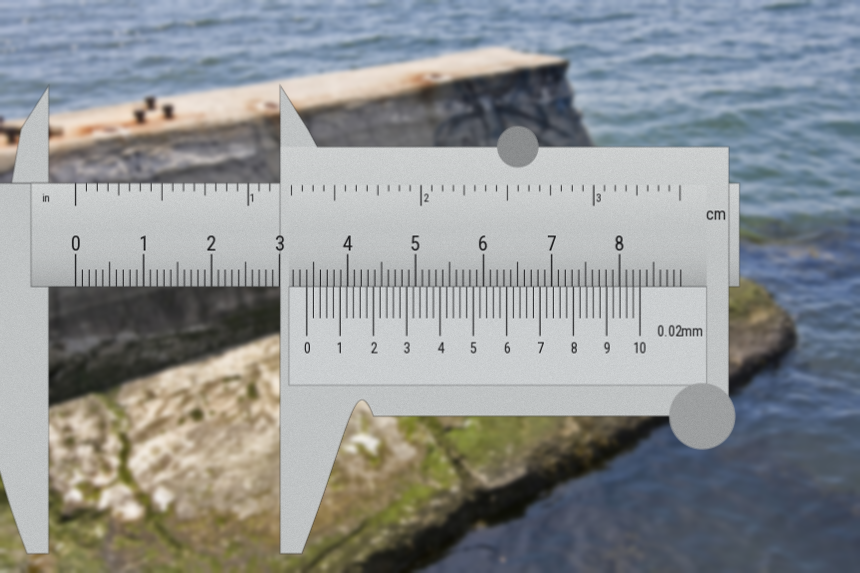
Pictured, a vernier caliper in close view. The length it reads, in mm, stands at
34.0 mm
